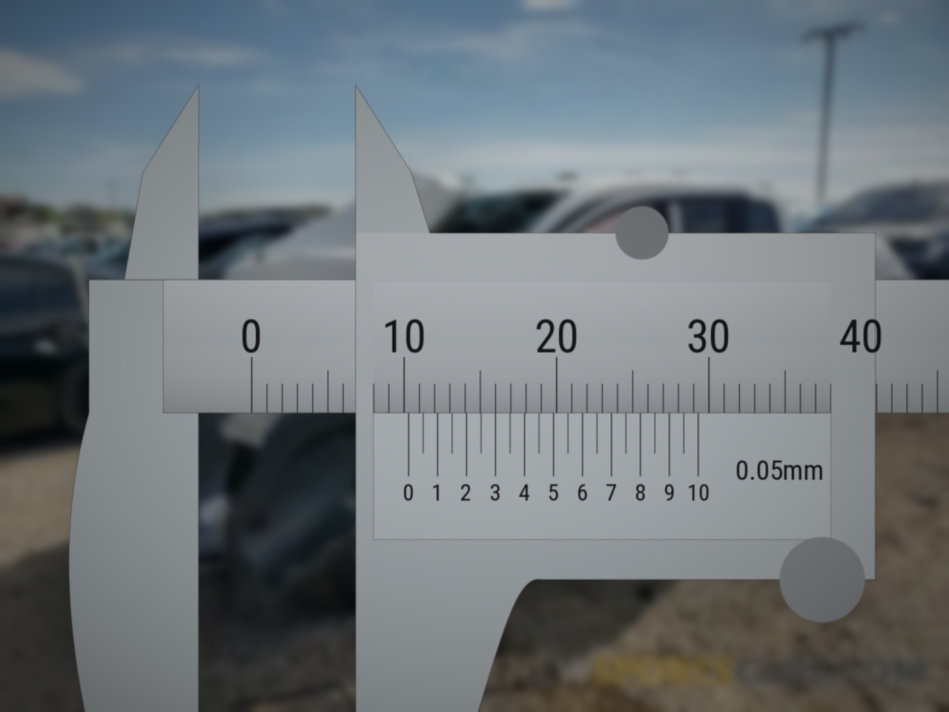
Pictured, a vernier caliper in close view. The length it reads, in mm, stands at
10.3 mm
